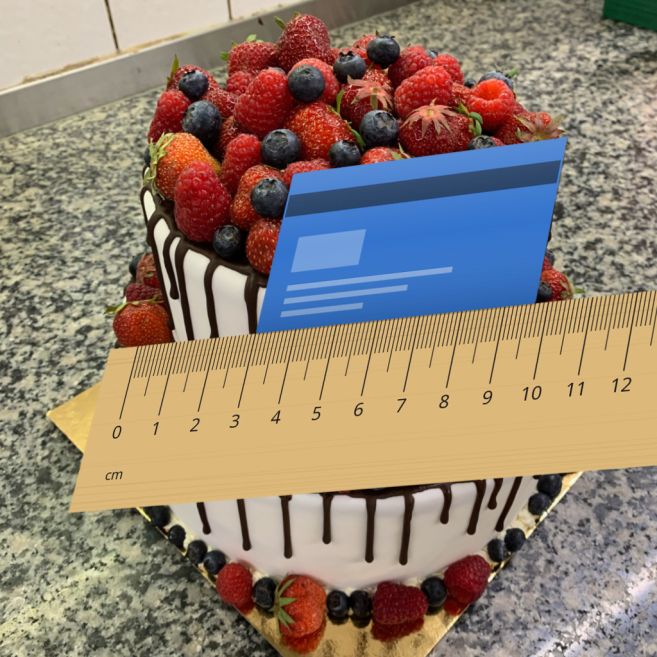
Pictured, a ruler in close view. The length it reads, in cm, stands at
6.7 cm
